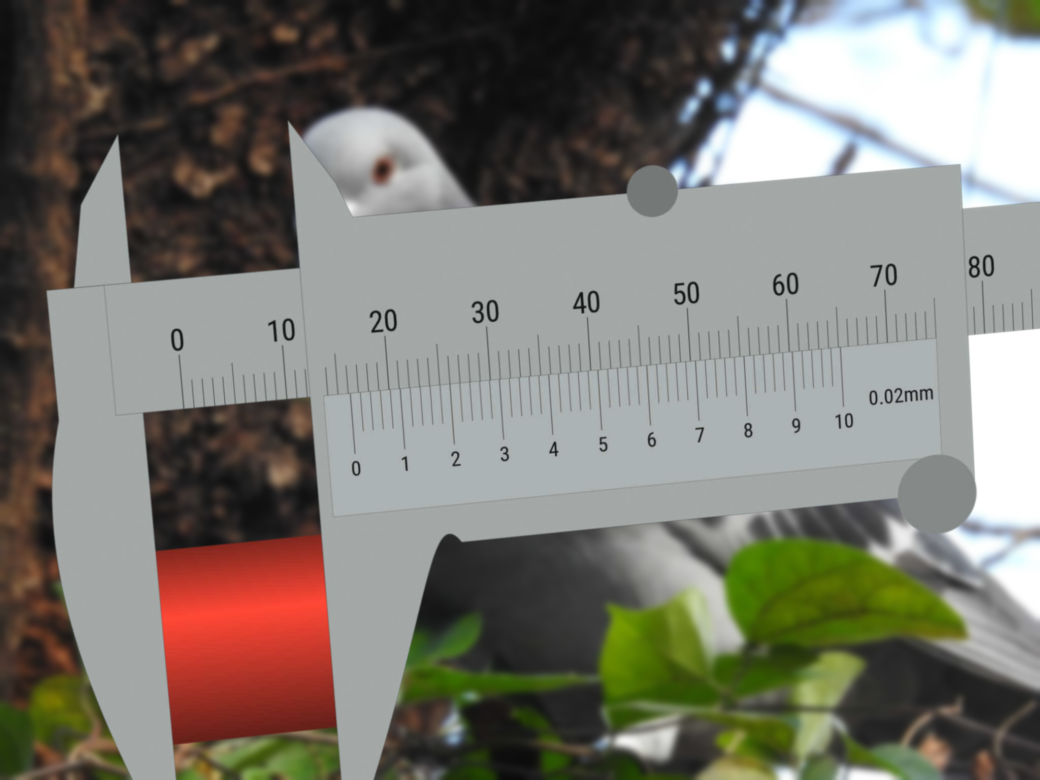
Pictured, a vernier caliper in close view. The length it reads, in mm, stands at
16.2 mm
